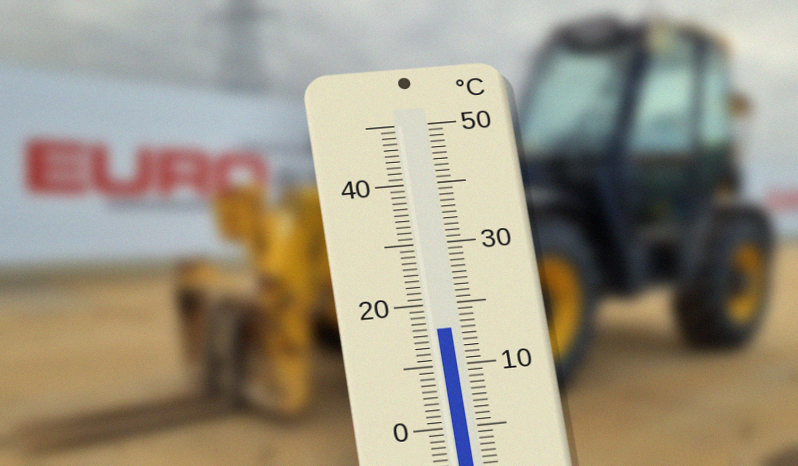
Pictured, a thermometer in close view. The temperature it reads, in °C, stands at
16 °C
